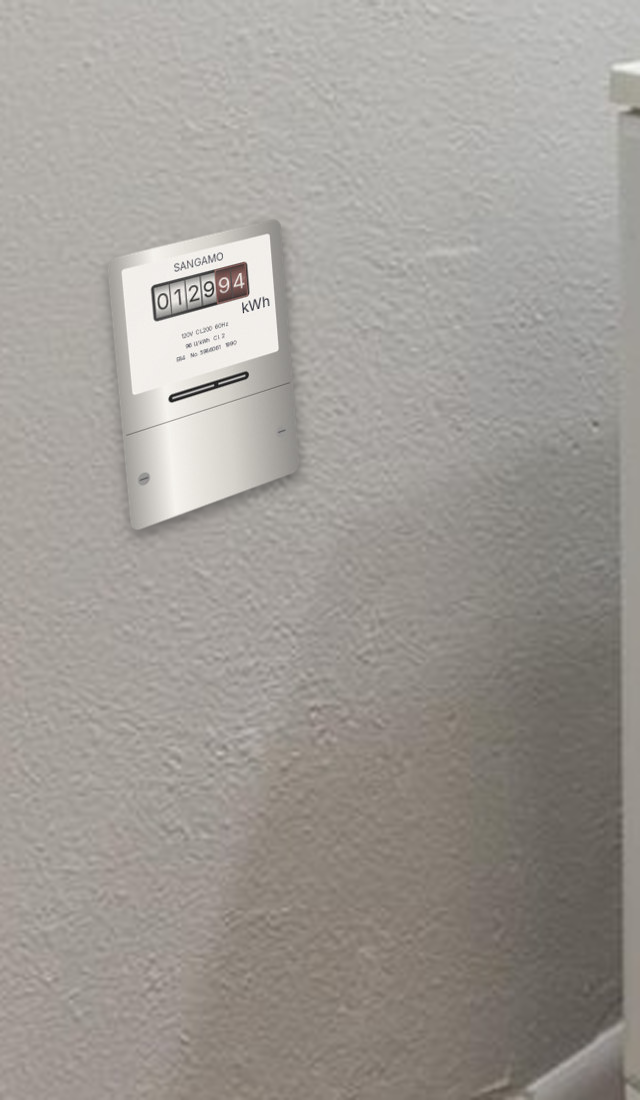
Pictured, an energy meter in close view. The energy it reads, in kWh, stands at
129.94 kWh
